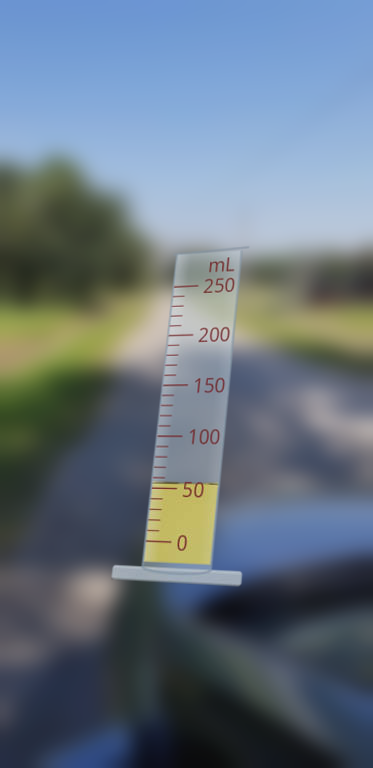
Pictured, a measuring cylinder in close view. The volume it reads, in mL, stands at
55 mL
